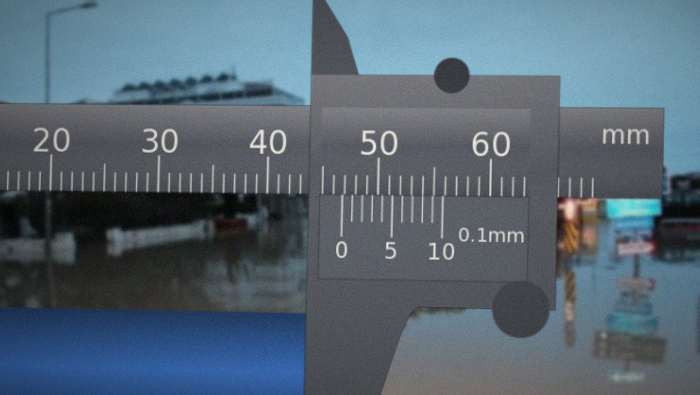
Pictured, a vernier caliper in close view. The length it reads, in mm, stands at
46.8 mm
